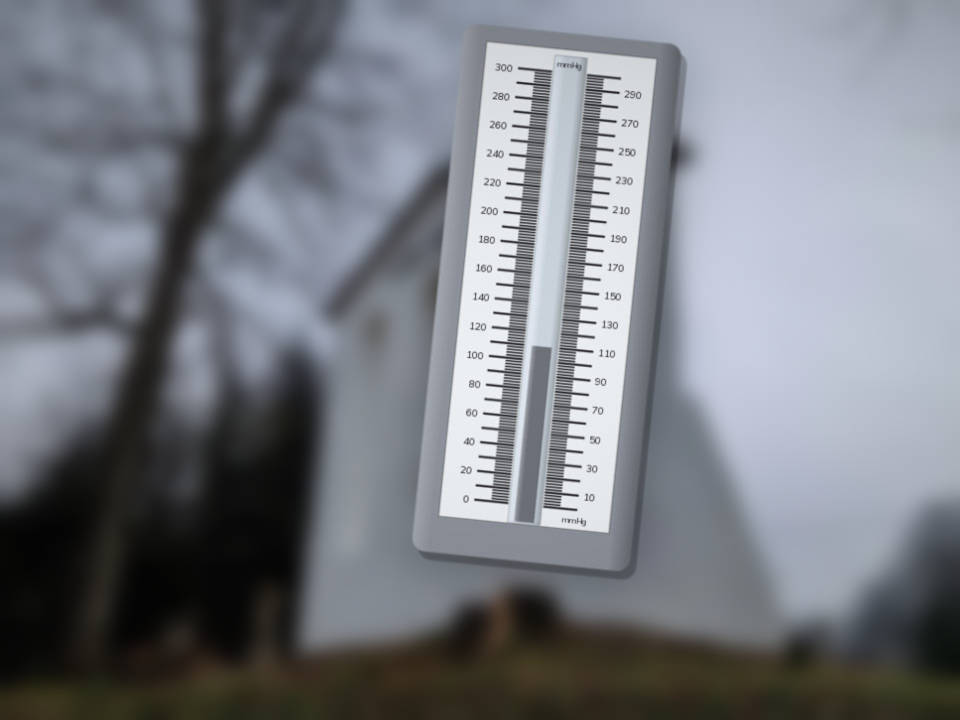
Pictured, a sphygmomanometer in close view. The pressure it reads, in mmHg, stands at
110 mmHg
